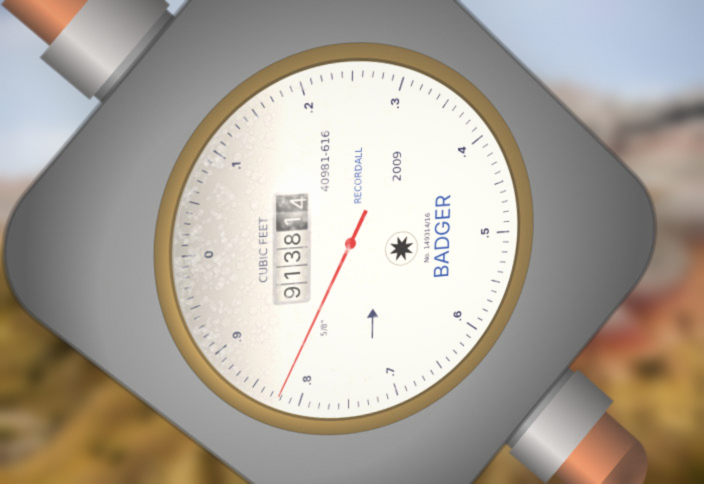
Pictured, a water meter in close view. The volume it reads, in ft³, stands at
913813.82 ft³
